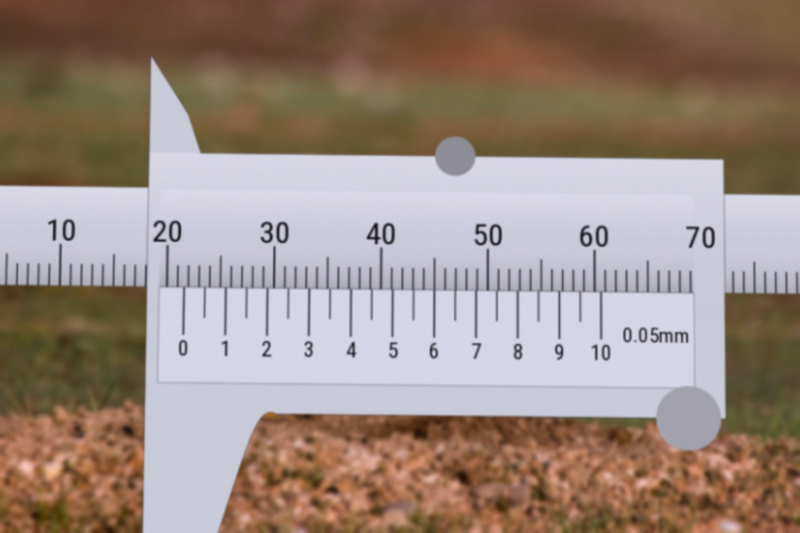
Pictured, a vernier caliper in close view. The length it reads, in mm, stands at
21.6 mm
